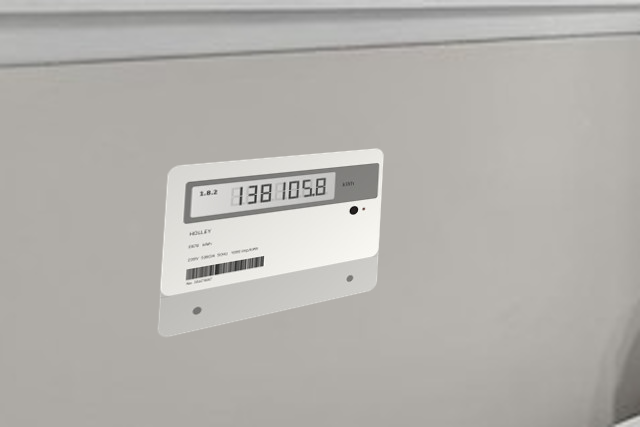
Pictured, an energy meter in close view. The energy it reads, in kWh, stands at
138105.8 kWh
